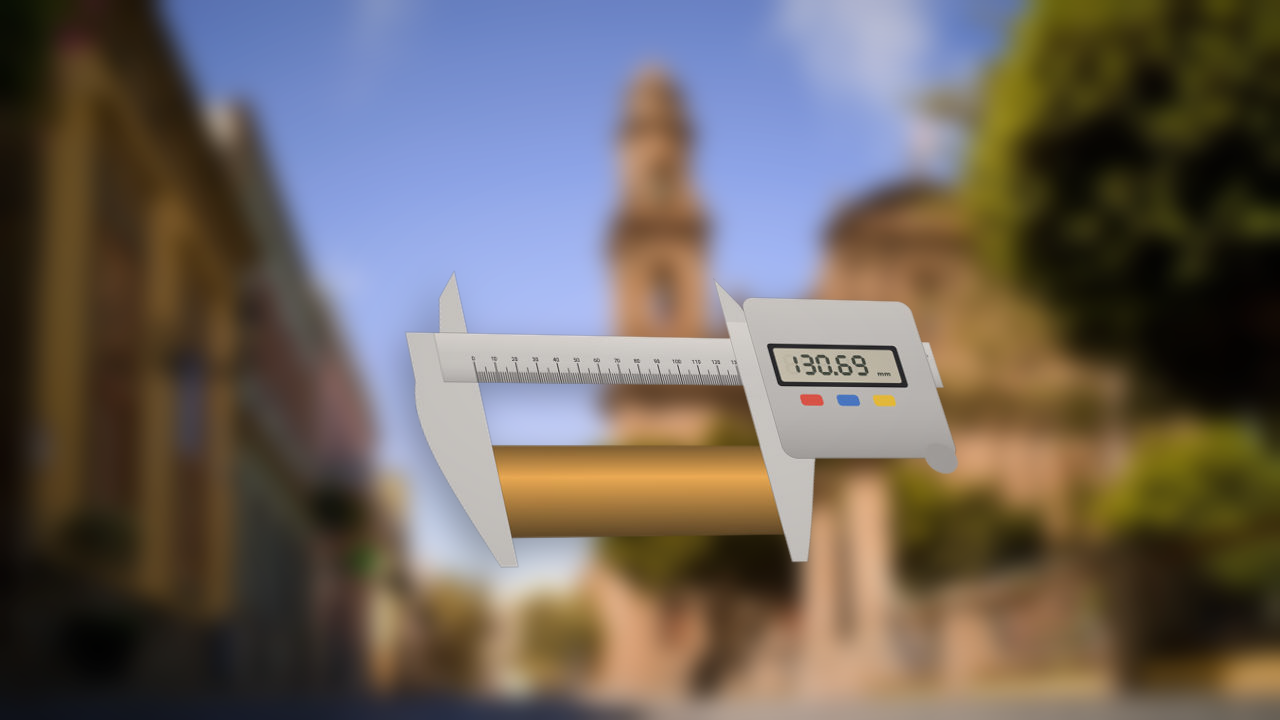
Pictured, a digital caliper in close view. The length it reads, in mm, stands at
130.69 mm
